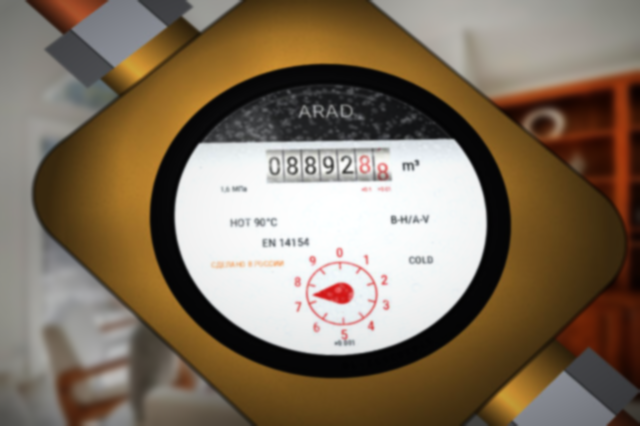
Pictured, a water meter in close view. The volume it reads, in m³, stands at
8892.877 m³
